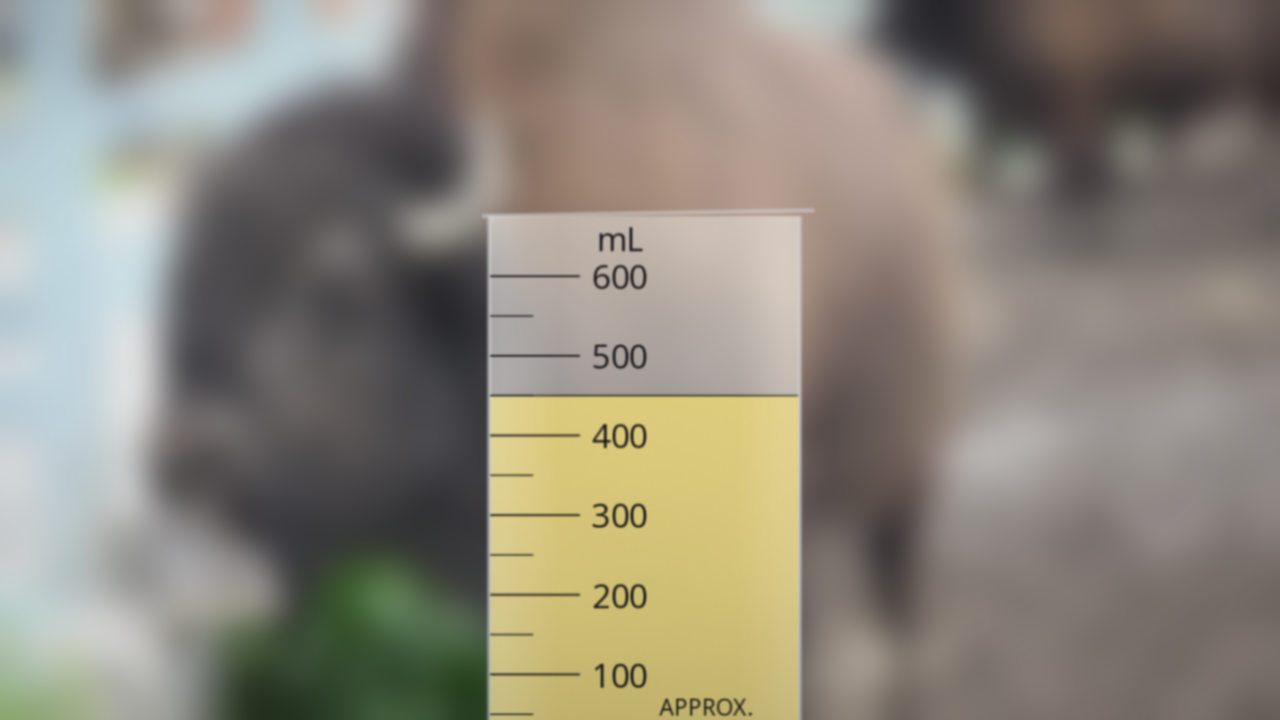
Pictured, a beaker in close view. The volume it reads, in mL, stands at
450 mL
